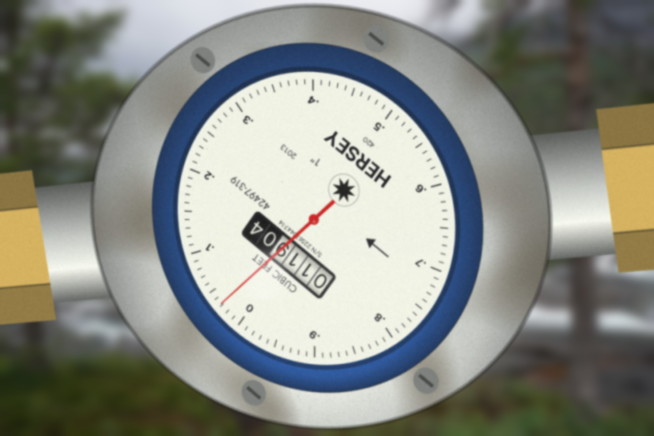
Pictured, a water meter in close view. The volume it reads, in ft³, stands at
11904.03 ft³
